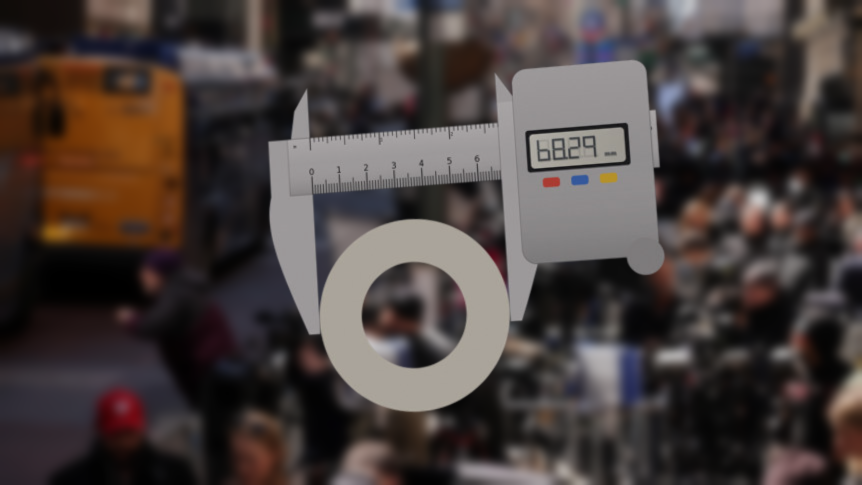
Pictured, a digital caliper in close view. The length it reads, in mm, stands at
68.29 mm
